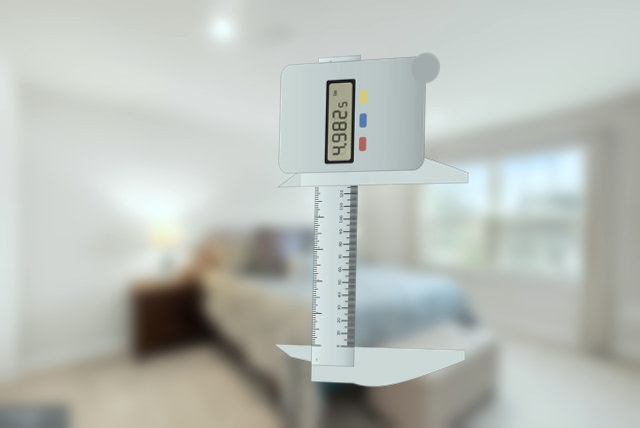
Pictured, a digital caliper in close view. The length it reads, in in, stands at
4.9825 in
